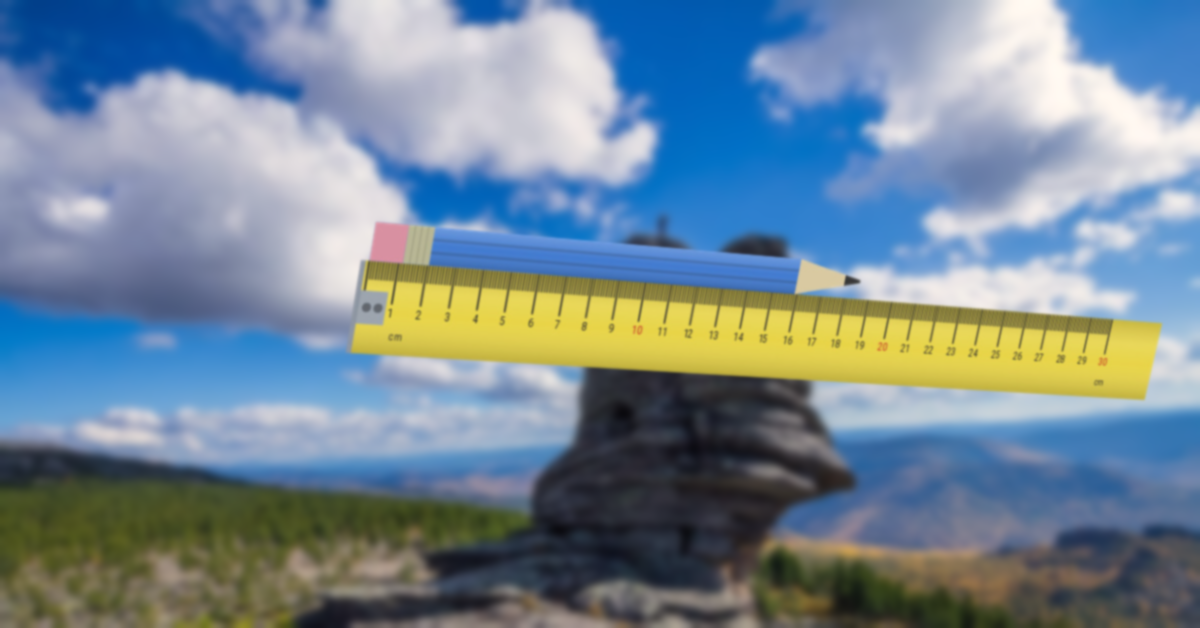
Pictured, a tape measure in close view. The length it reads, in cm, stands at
18.5 cm
